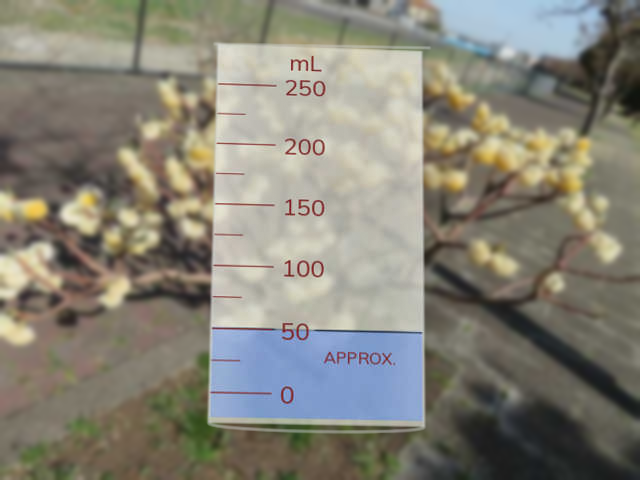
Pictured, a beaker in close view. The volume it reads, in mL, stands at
50 mL
